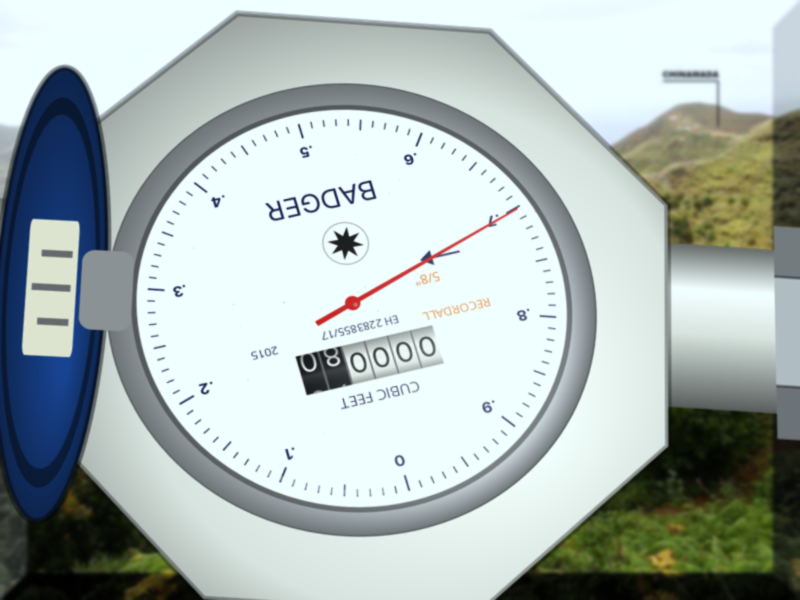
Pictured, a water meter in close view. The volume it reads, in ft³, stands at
79.70 ft³
